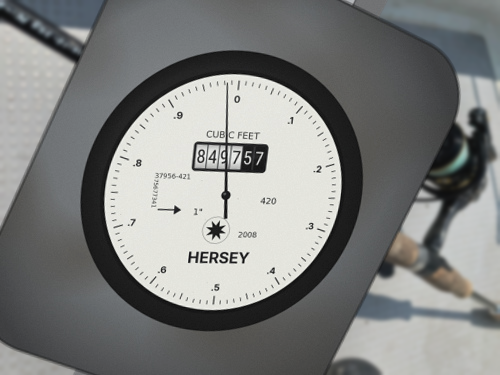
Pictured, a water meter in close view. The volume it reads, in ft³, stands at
849756.98 ft³
